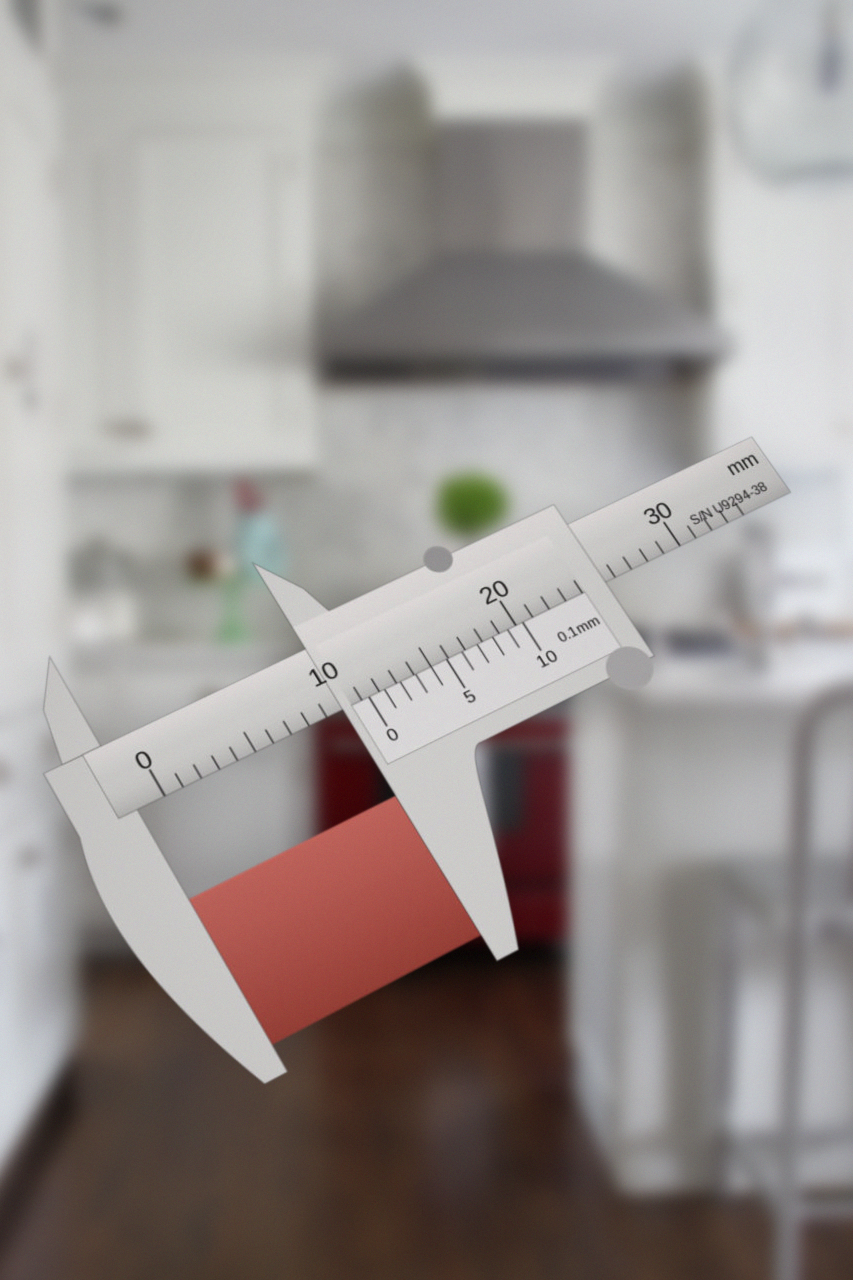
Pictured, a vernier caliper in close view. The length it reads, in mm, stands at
11.4 mm
